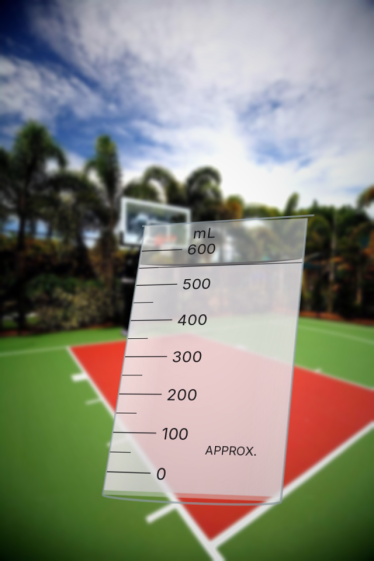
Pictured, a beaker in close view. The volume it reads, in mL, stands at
550 mL
